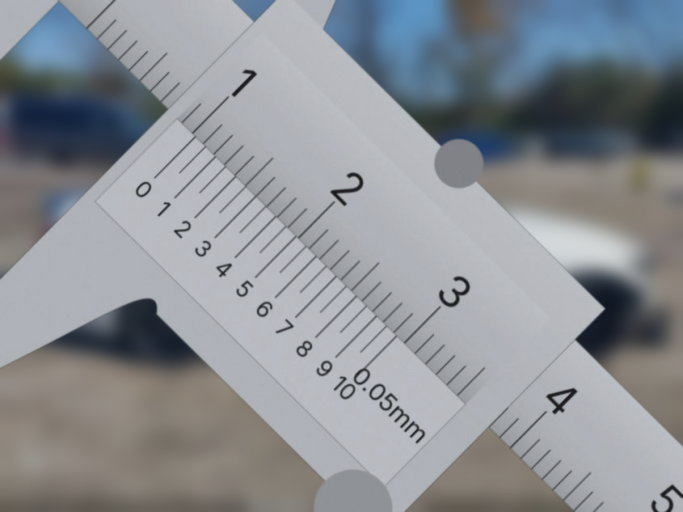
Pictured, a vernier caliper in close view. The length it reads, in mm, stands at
10.3 mm
